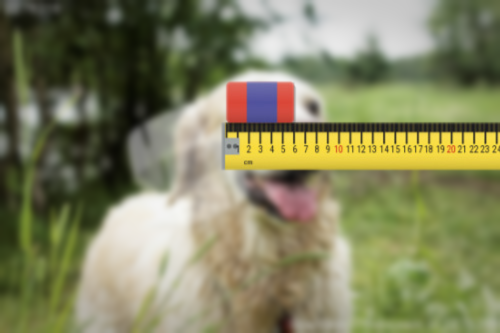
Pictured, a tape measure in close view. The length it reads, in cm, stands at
6 cm
